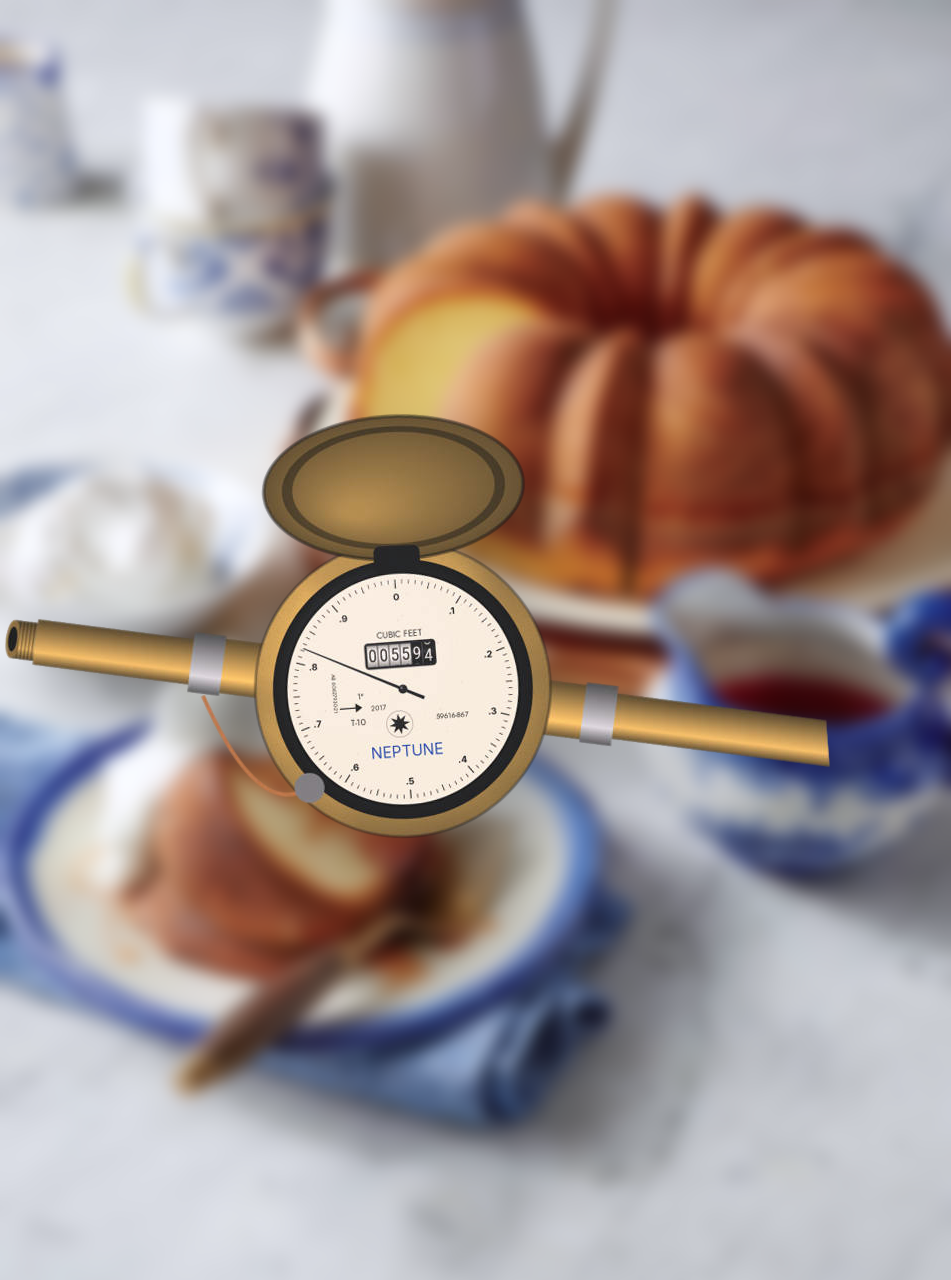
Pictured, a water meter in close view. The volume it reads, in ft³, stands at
5593.82 ft³
